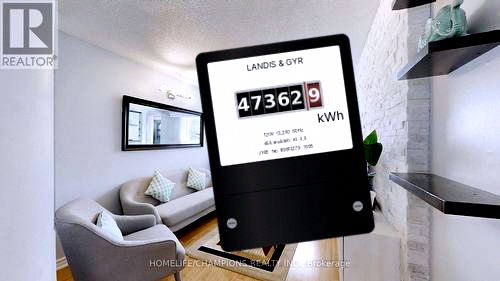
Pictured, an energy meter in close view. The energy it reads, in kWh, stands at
47362.9 kWh
